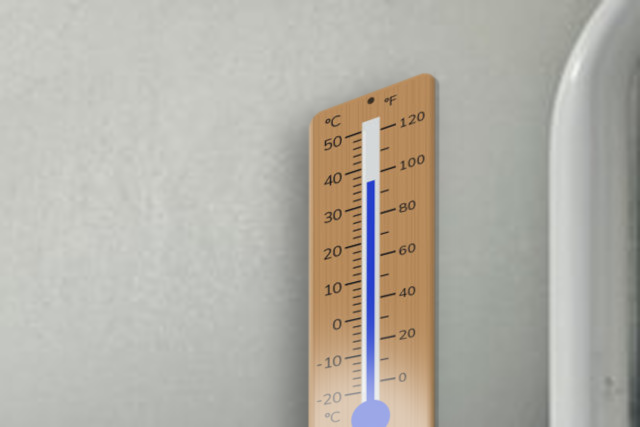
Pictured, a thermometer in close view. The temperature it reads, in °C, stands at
36 °C
